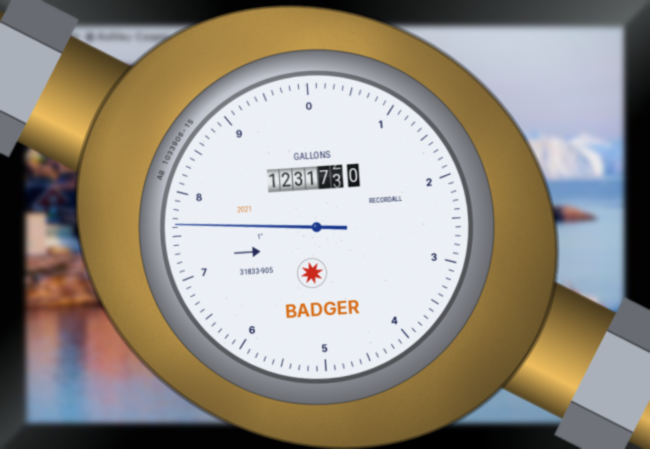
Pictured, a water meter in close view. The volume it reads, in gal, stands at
1231727.6 gal
